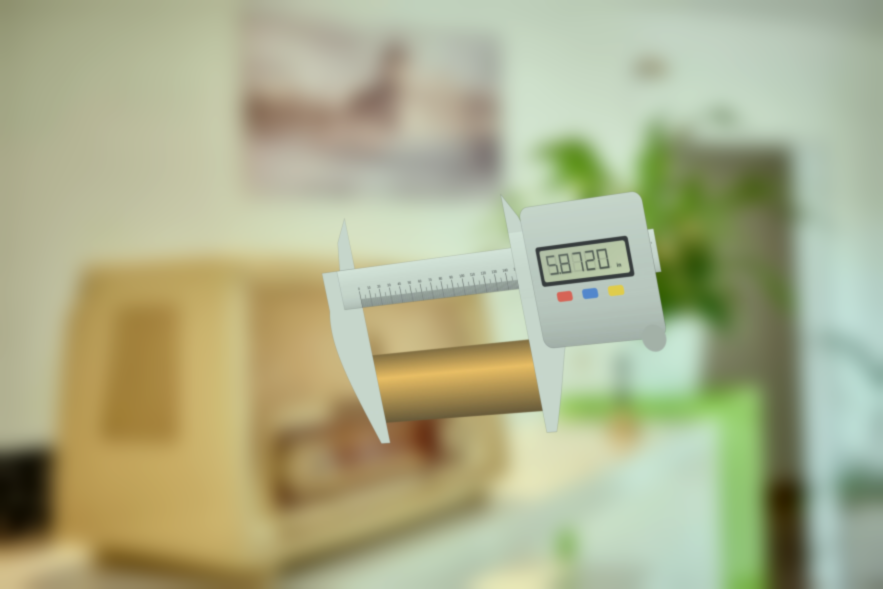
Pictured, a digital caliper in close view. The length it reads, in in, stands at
5.8720 in
